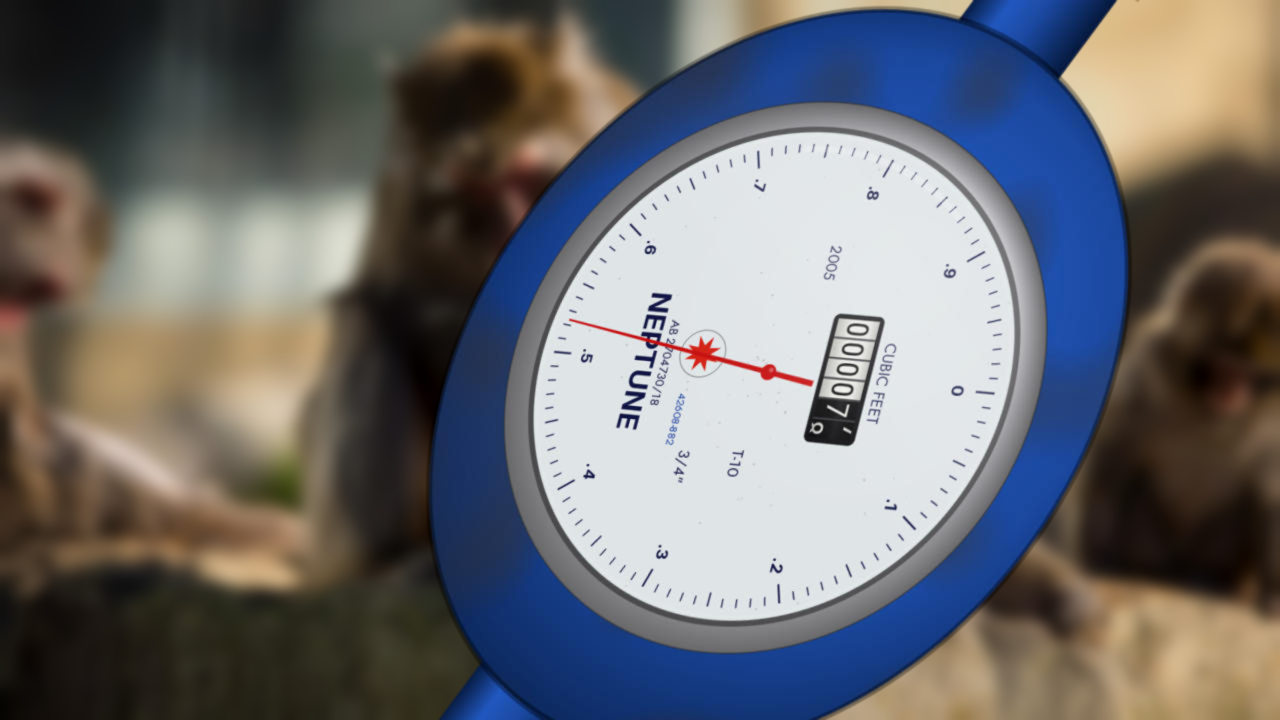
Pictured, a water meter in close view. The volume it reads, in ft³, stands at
77.52 ft³
